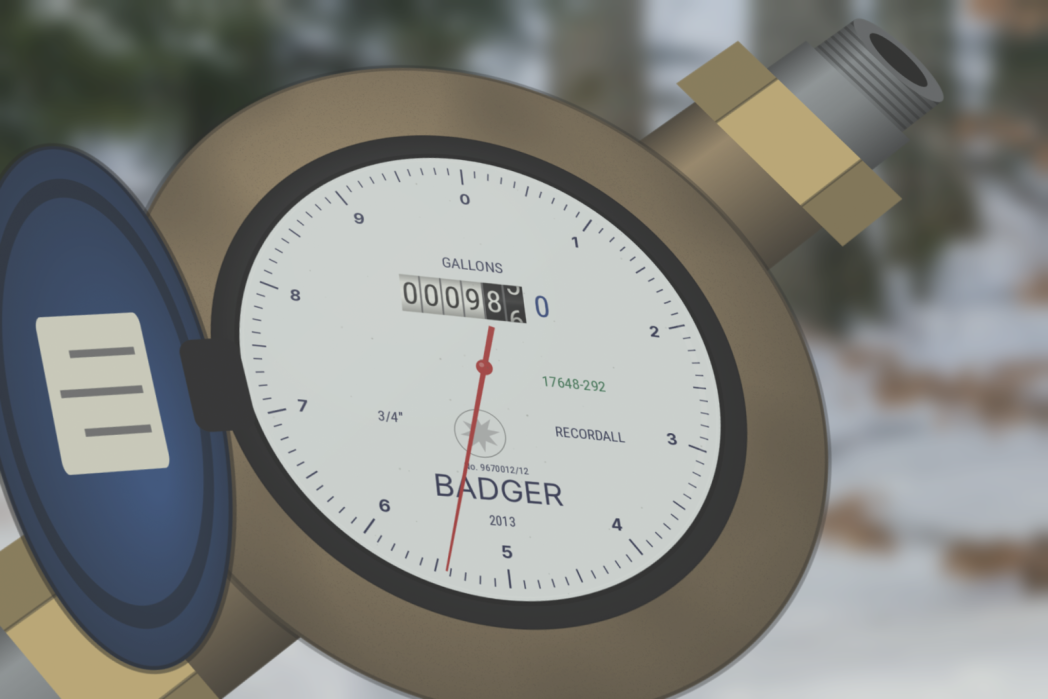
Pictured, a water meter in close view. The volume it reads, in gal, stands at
9855.4 gal
